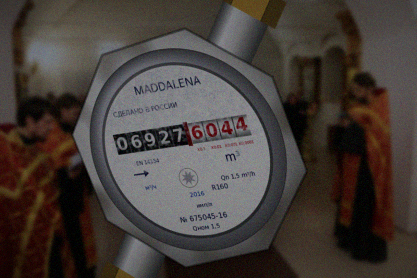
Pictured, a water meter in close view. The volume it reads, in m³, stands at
6927.6044 m³
